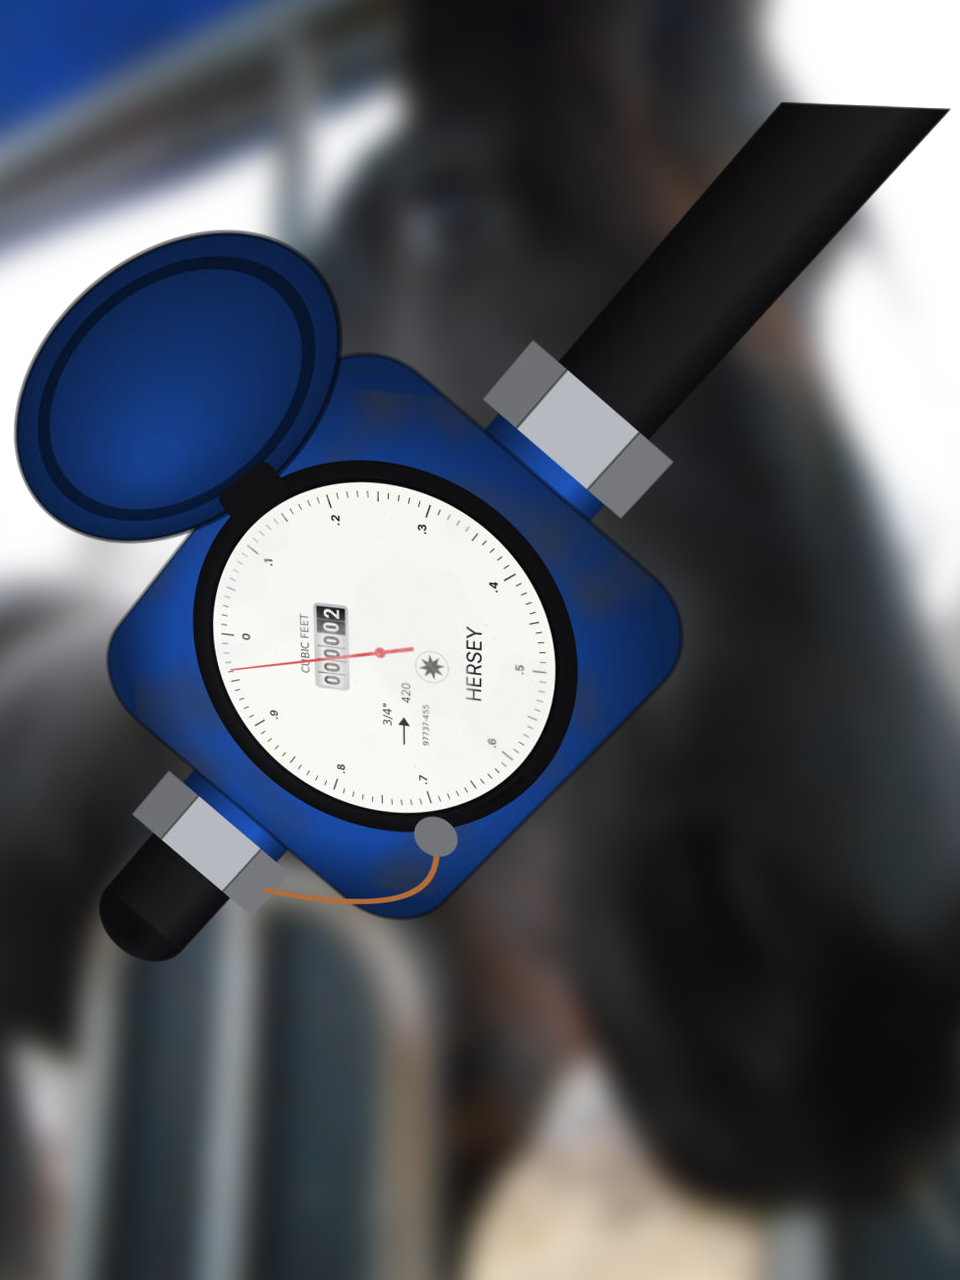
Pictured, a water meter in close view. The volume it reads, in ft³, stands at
1.96 ft³
